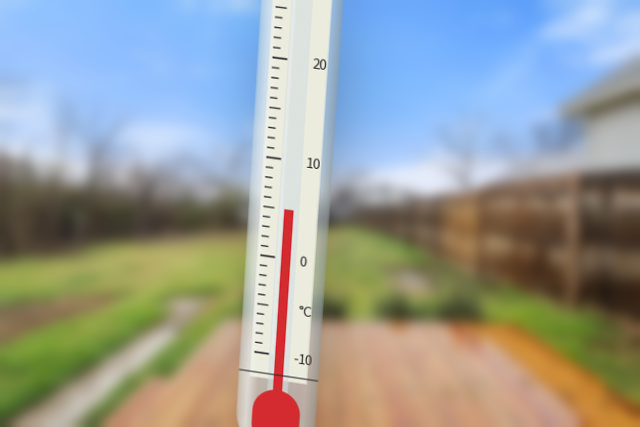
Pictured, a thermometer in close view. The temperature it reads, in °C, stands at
5 °C
